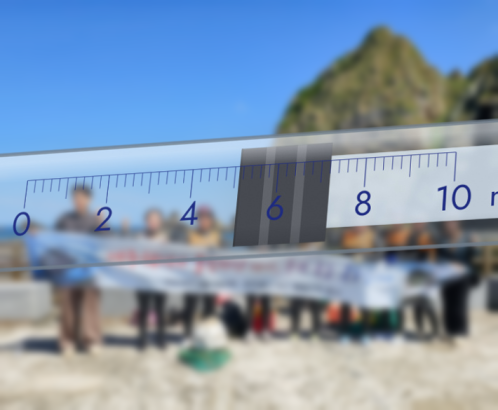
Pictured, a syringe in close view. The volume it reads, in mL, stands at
5.1 mL
